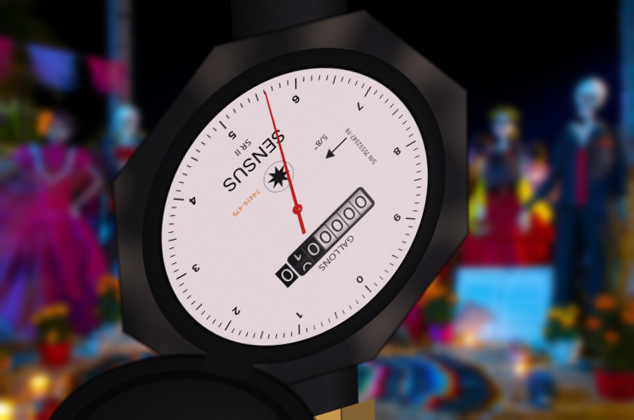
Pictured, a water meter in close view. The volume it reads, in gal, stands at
5.6 gal
